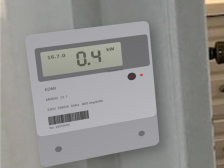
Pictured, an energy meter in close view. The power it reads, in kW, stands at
0.4 kW
